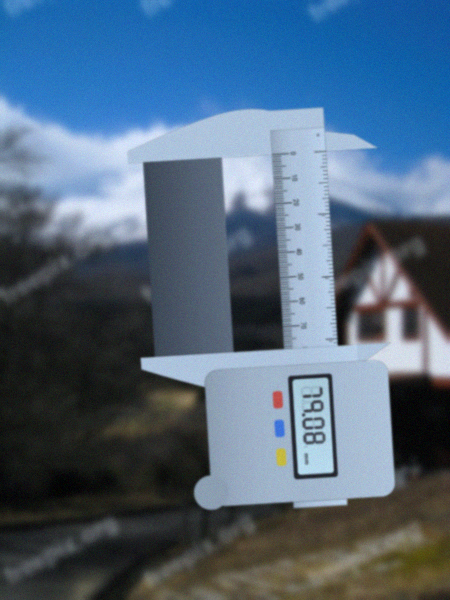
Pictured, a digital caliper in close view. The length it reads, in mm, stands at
79.08 mm
